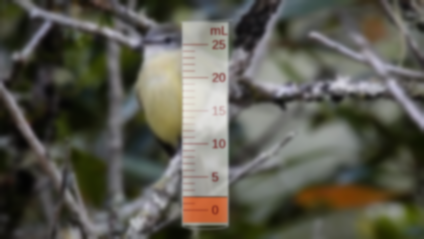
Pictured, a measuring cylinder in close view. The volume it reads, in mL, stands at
2 mL
